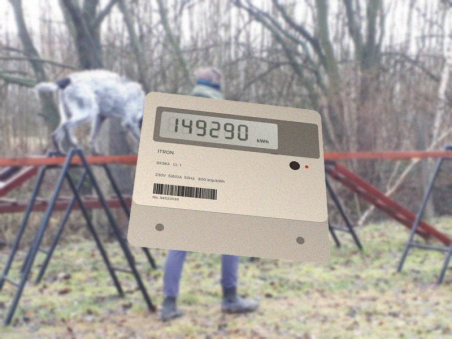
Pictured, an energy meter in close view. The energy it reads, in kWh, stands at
149290 kWh
